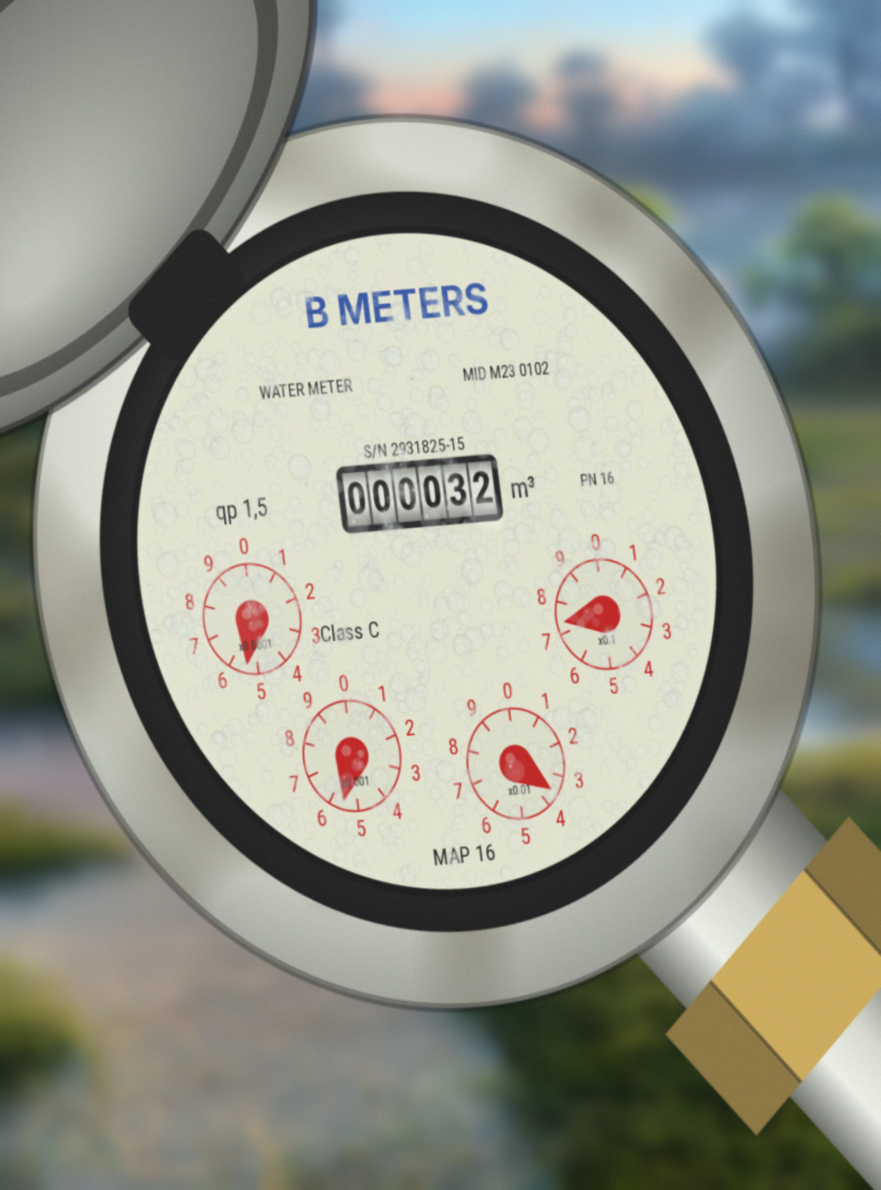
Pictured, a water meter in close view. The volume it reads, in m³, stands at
32.7355 m³
